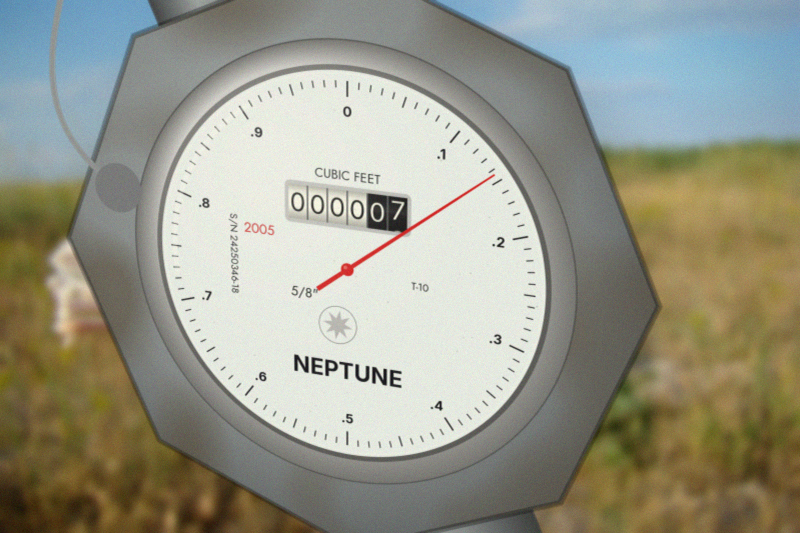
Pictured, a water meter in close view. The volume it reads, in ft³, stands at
7.14 ft³
